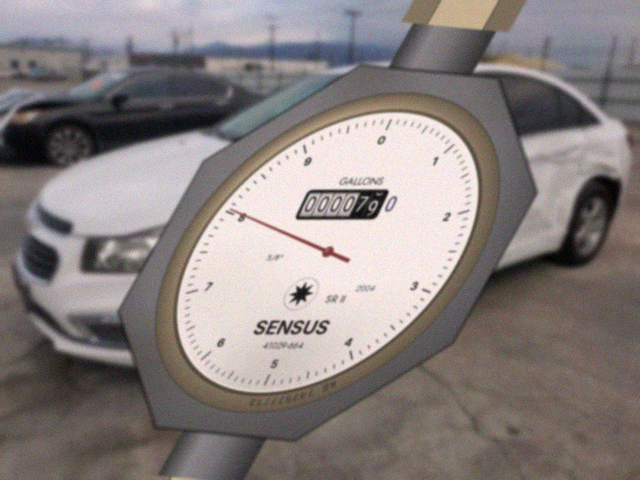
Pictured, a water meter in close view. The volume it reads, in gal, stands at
788.0 gal
